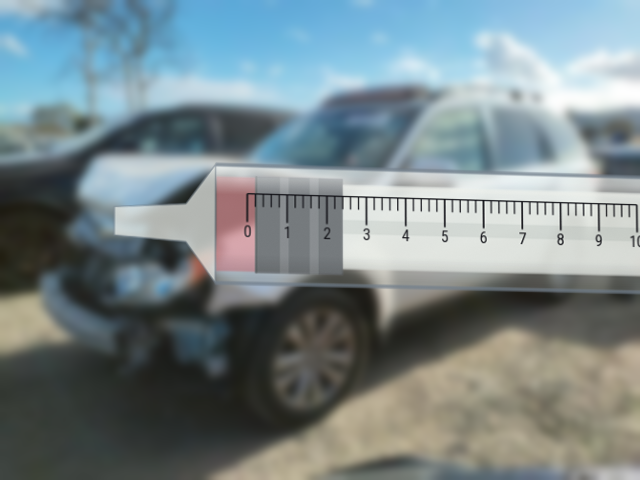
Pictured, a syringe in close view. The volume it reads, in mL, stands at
0.2 mL
